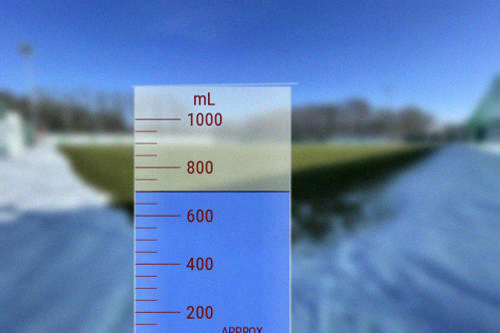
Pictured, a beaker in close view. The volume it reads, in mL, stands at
700 mL
